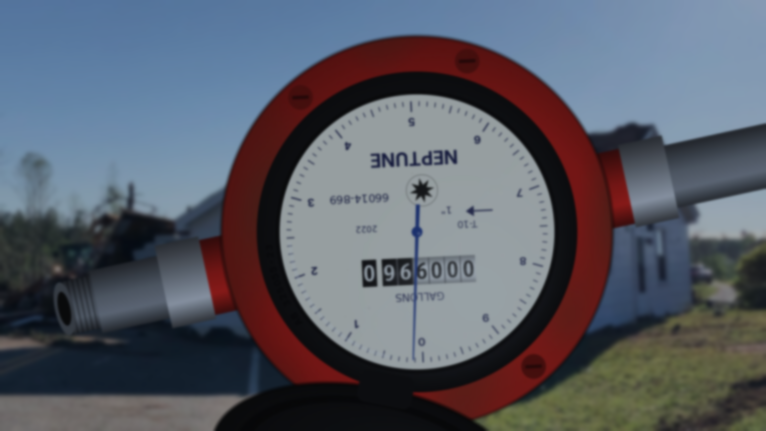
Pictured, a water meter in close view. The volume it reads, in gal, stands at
9960.1 gal
